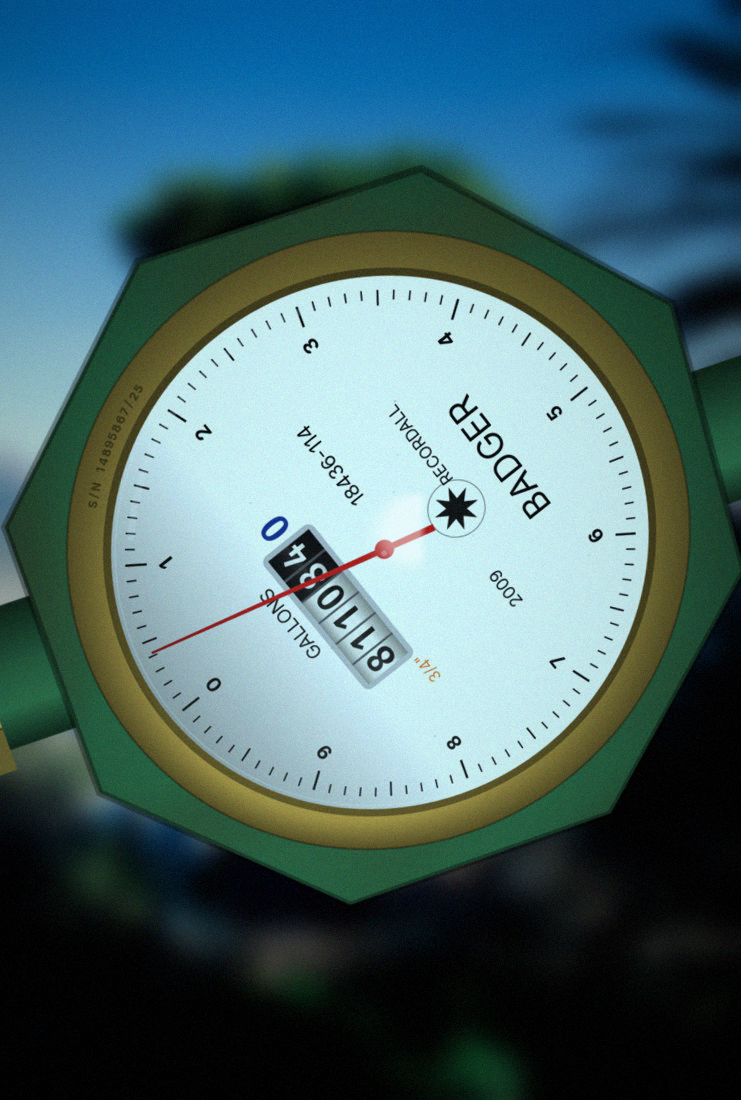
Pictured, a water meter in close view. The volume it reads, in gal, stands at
8110840.4 gal
